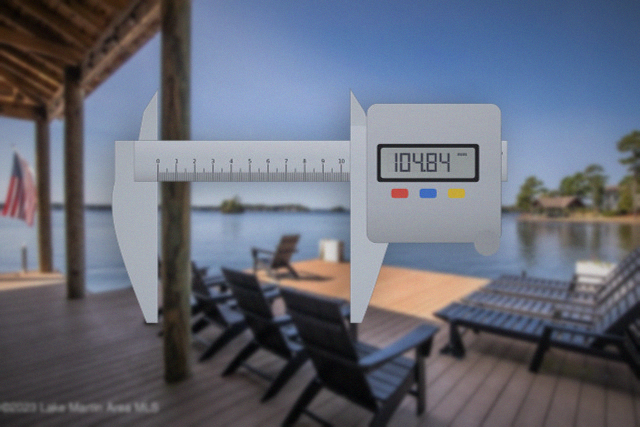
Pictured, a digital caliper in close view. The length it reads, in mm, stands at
104.84 mm
